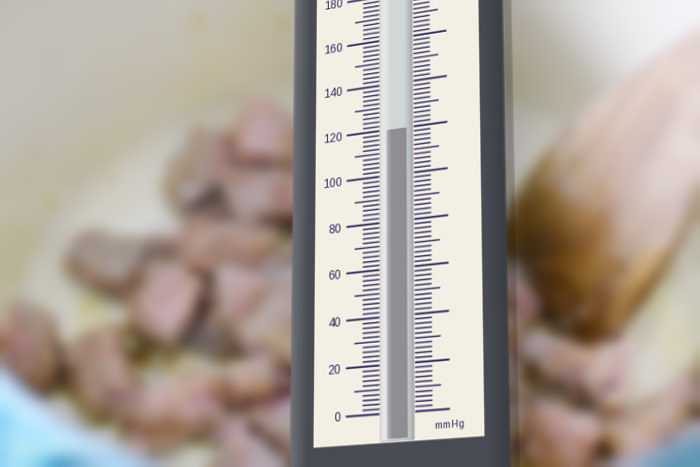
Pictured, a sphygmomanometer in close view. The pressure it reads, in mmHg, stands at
120 mmHg
